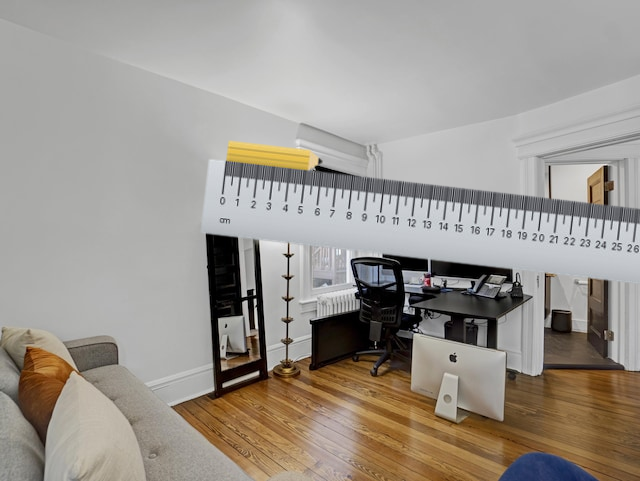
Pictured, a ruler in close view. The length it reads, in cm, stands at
6 cm
